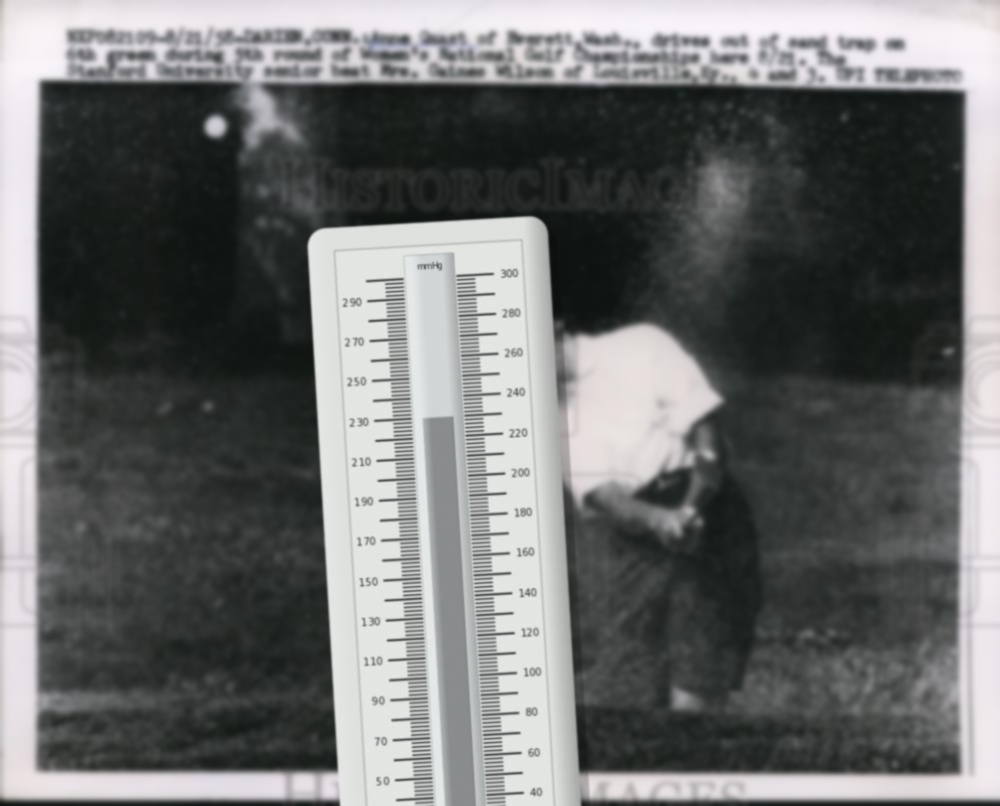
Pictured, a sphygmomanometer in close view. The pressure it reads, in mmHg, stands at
230 mmHg
